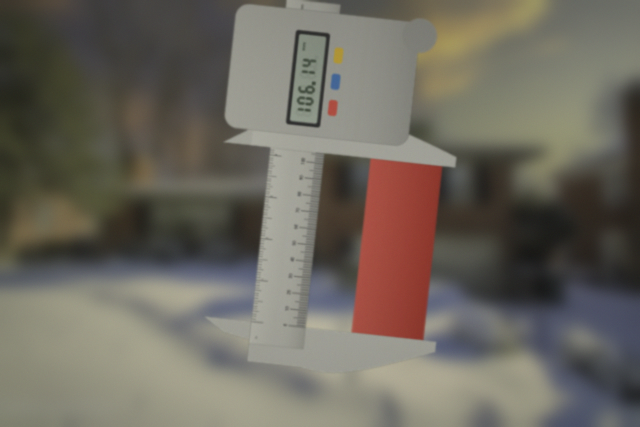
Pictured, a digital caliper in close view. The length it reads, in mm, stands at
106.14 mm
